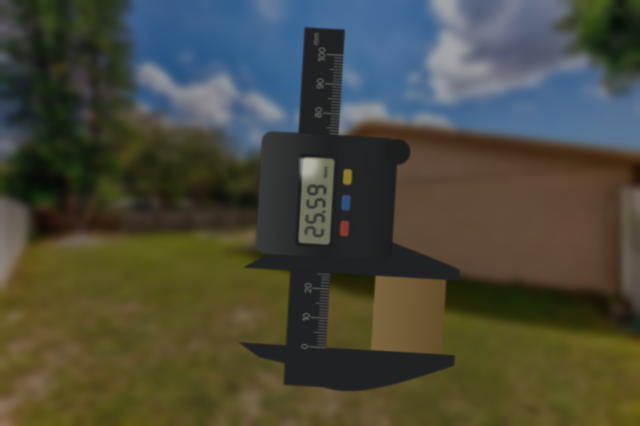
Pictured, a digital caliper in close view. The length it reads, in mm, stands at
25.59 mm
